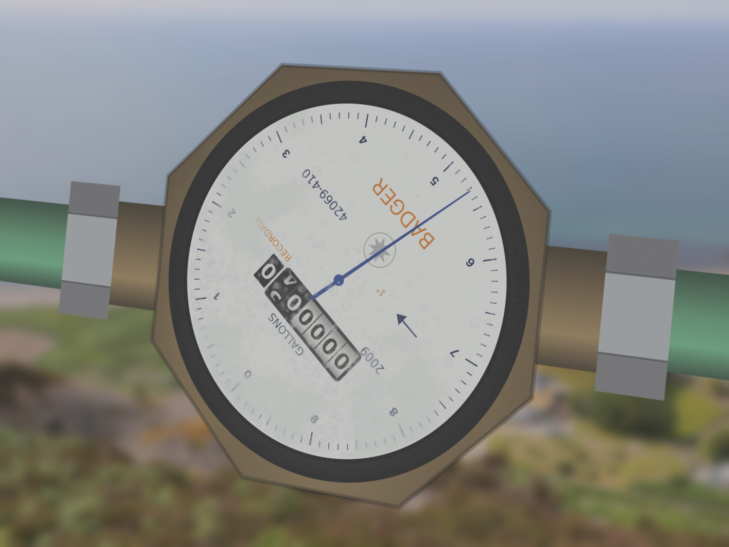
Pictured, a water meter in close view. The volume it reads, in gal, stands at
35.3 gal
